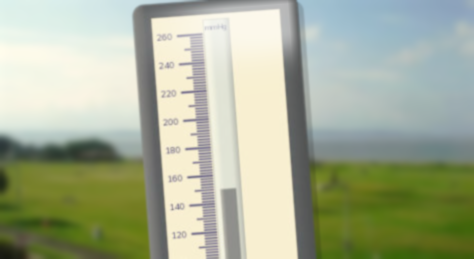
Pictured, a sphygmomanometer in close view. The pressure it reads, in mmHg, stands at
150 mmHg
